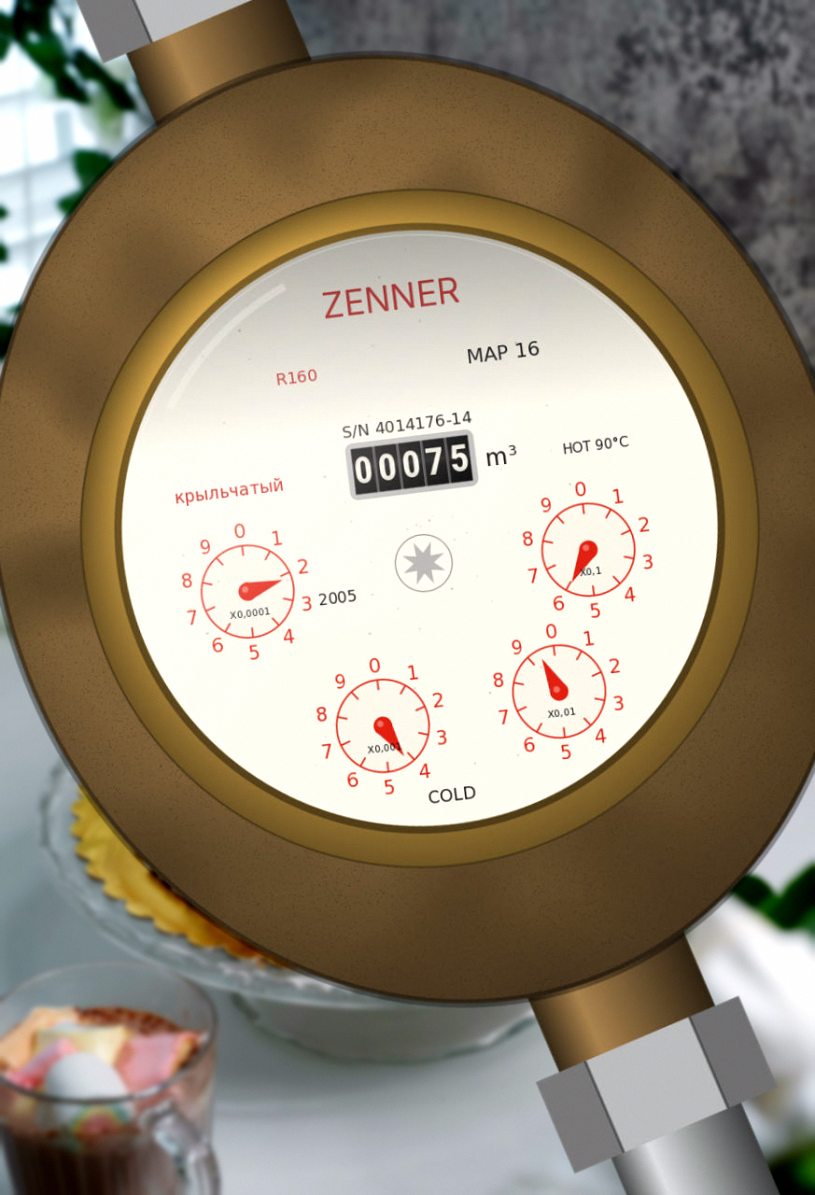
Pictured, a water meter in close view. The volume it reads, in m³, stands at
75.5942 m³
